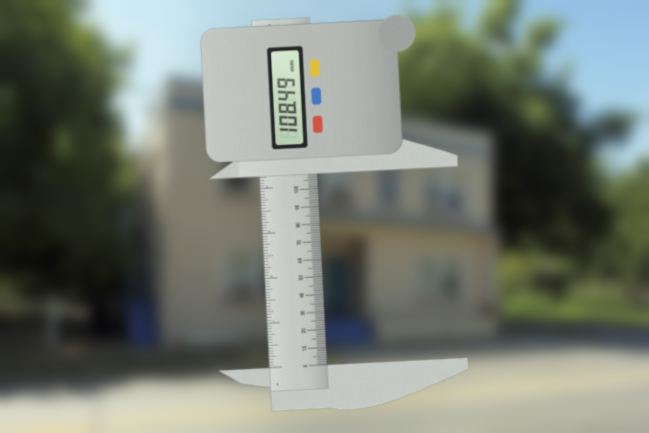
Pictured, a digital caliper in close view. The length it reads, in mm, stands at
108.49 mm
